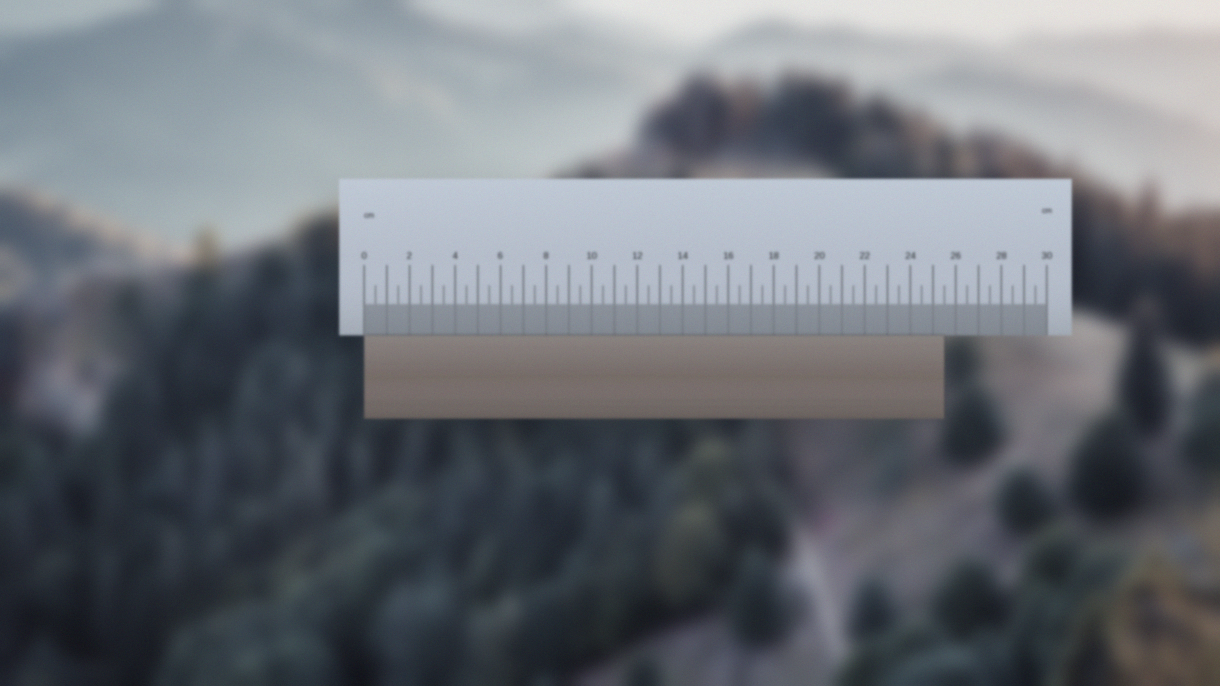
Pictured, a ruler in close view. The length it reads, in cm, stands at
25.5 cm
